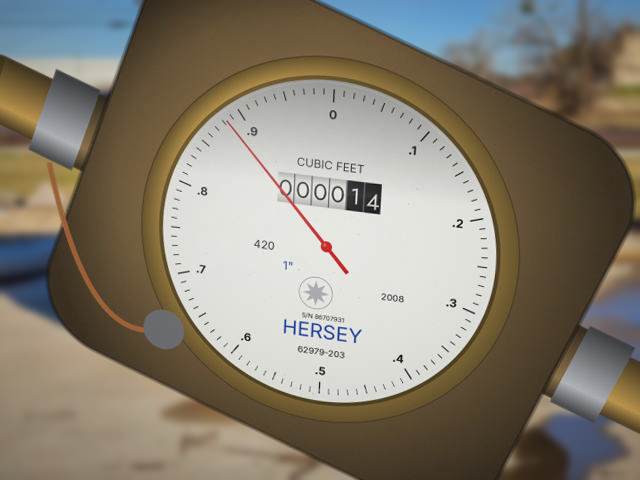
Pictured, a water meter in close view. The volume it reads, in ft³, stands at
13.88 ft³
